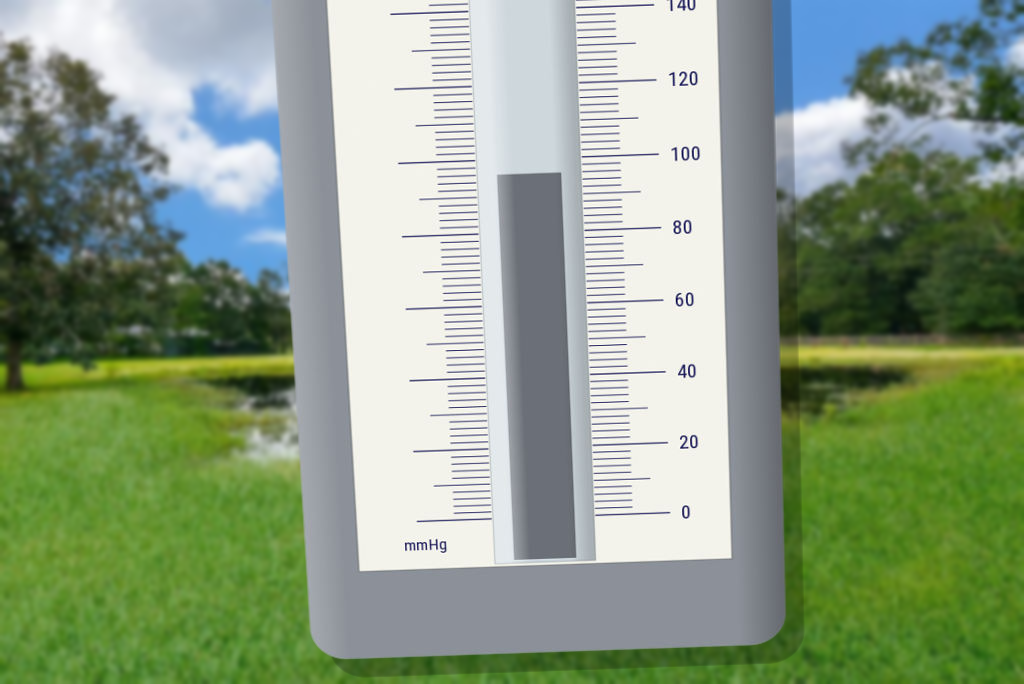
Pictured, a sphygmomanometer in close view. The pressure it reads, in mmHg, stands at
96 mmHg
